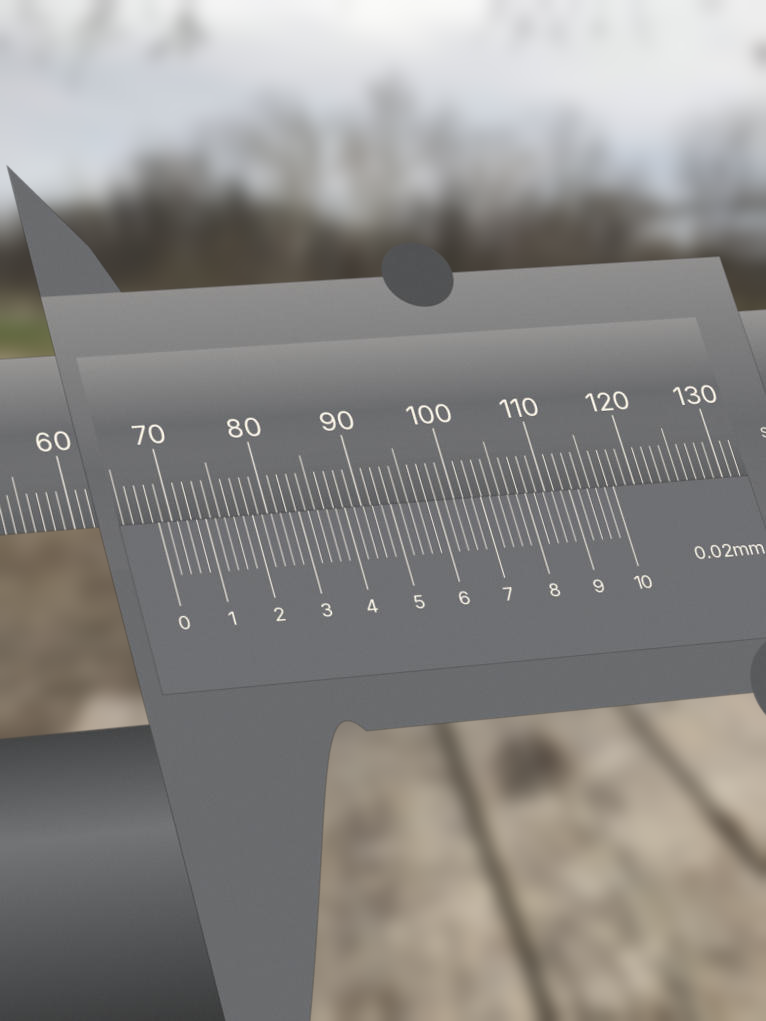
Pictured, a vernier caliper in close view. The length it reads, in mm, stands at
68.6 mm
